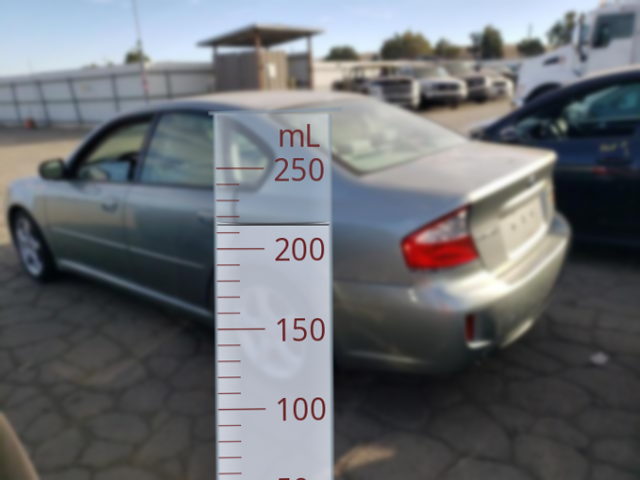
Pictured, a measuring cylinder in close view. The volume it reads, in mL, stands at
215 mL
